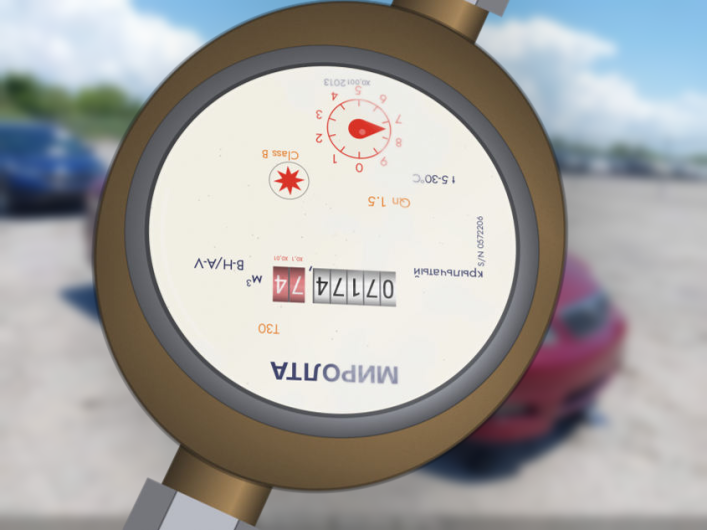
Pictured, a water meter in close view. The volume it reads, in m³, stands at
7174.747 m³
